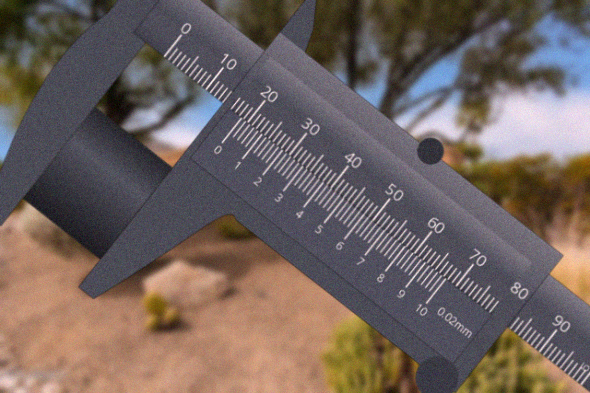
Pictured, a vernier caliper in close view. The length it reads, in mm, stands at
18.6 mm
